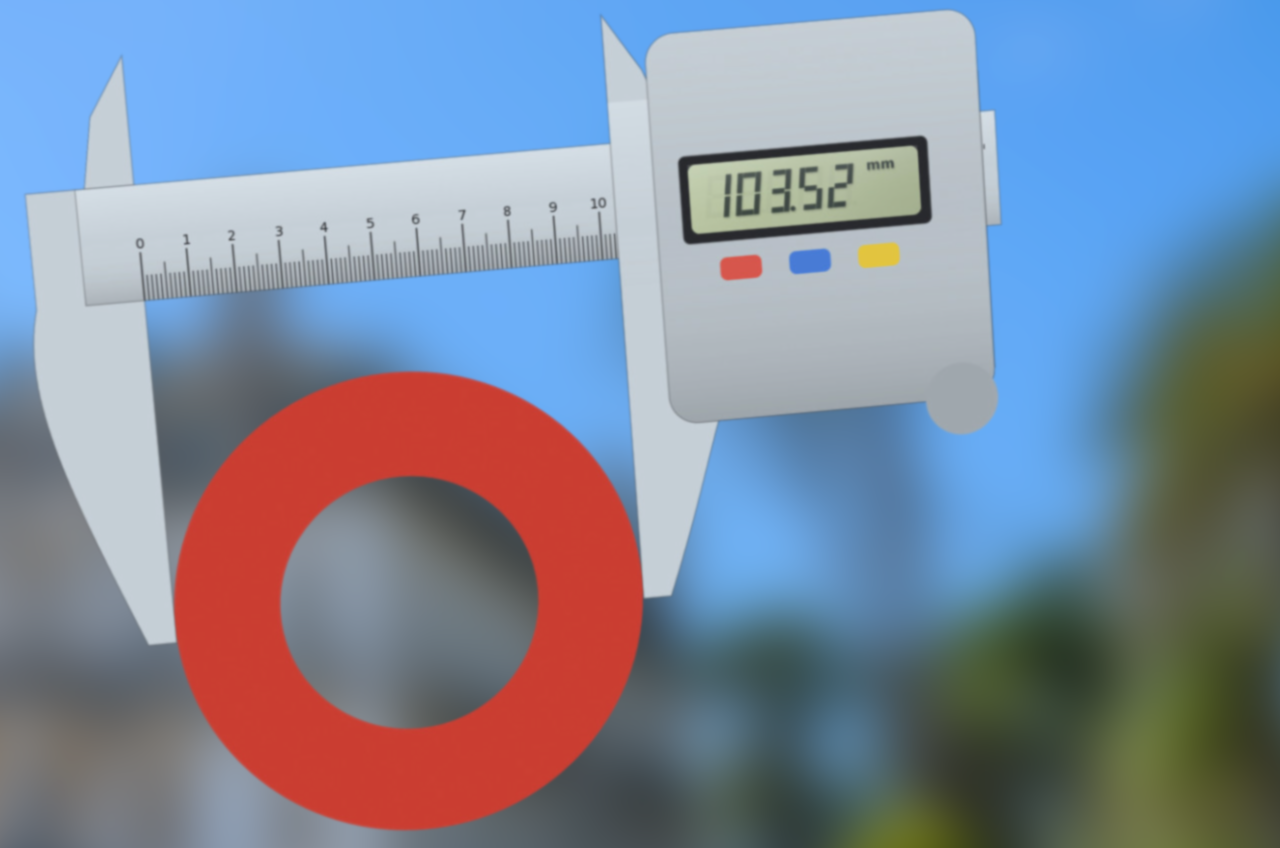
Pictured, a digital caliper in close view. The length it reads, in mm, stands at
103.52 mm
